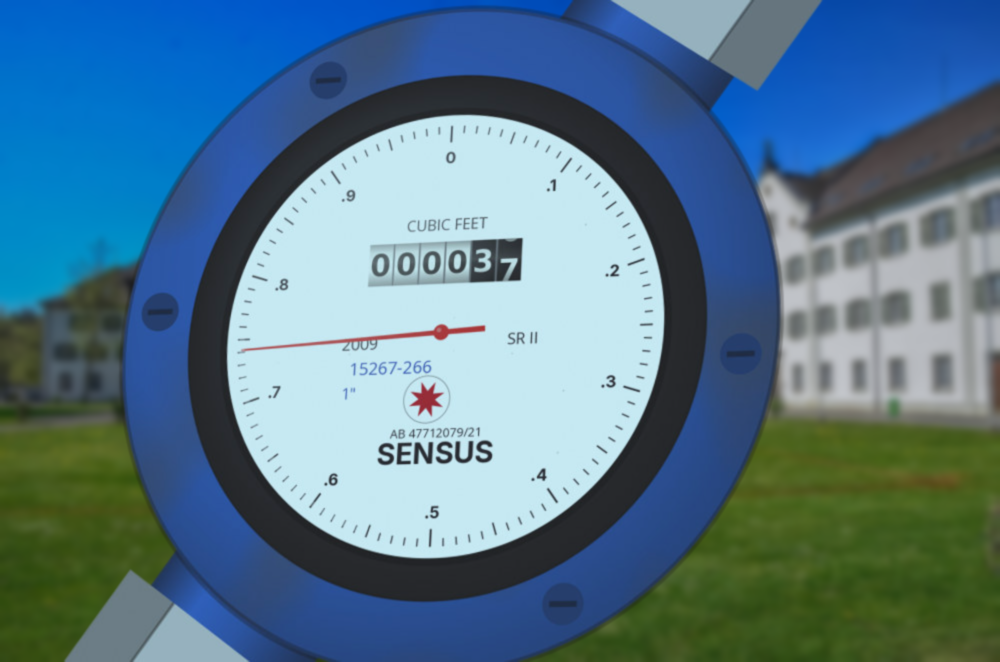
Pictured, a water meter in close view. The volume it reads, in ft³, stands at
36.74 ft³
